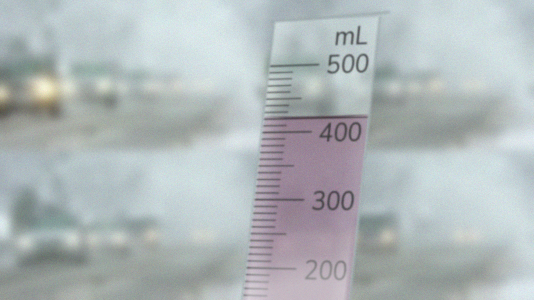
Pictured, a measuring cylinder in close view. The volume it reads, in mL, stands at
420 mL
